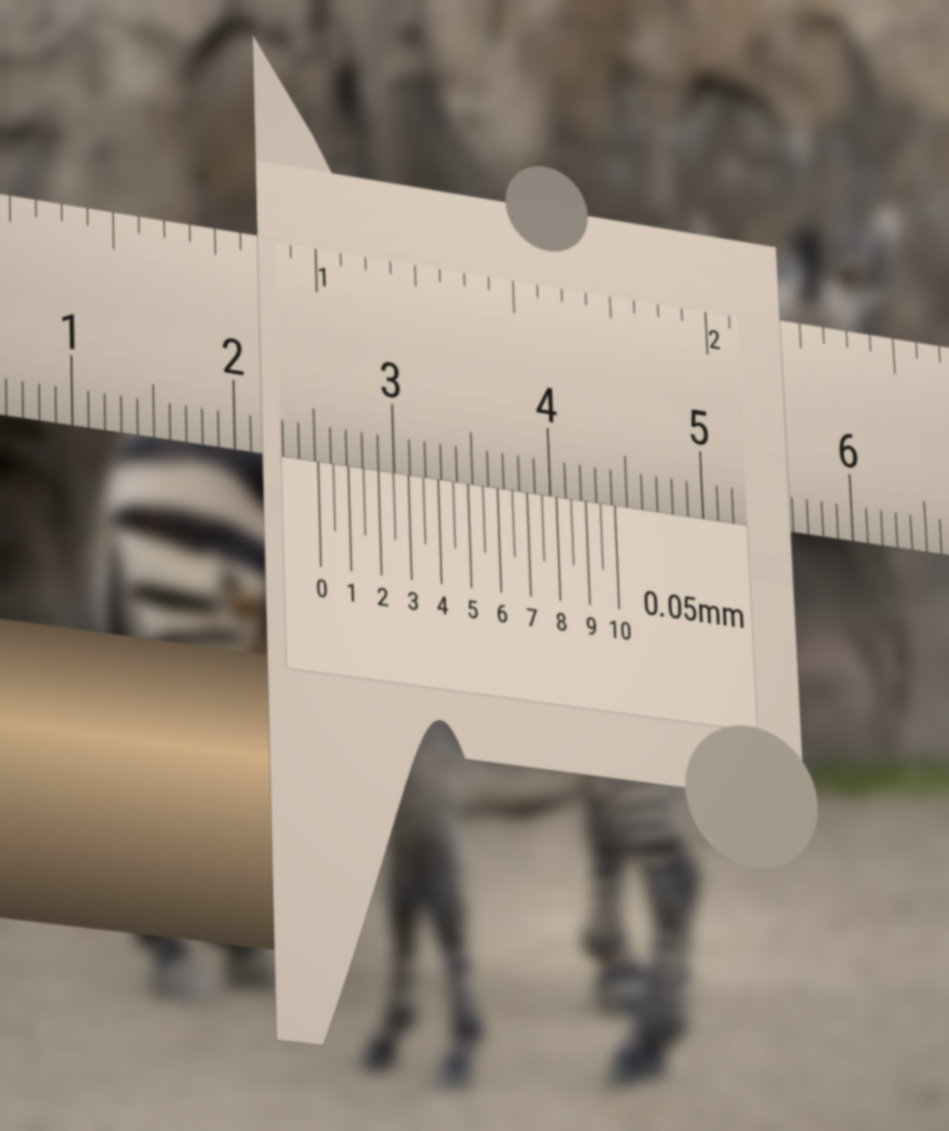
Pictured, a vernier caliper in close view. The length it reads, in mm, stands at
25.2 mm
